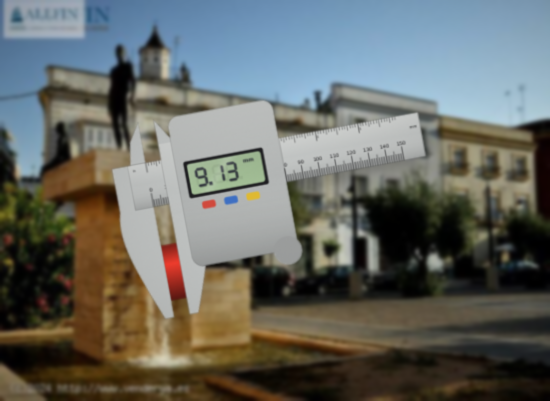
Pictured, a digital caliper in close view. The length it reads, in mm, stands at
9.13 mm
